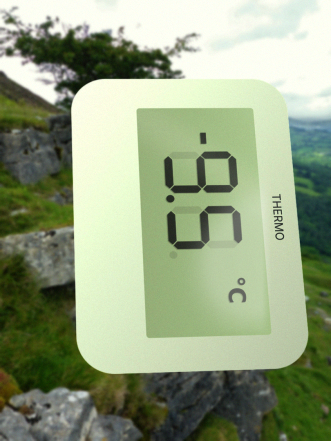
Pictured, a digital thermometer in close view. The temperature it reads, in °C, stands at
-9.5 °C
